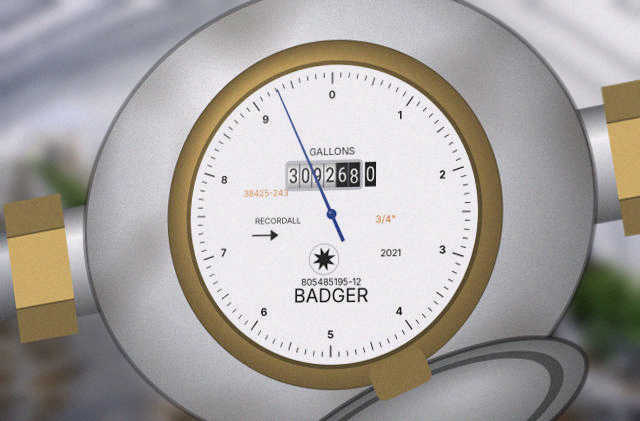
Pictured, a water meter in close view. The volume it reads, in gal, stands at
3092679.3 gal
